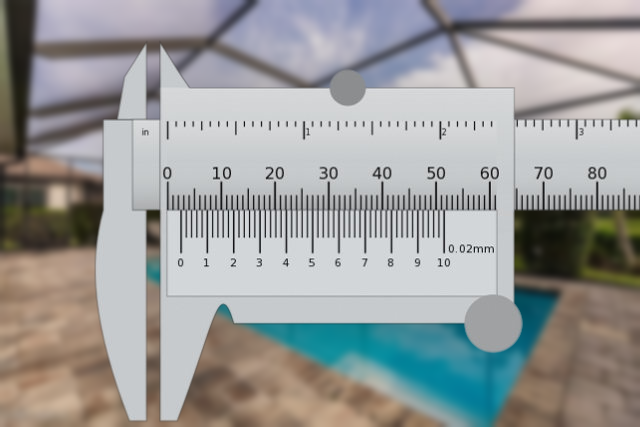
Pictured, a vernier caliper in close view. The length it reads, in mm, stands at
2.5 mm
